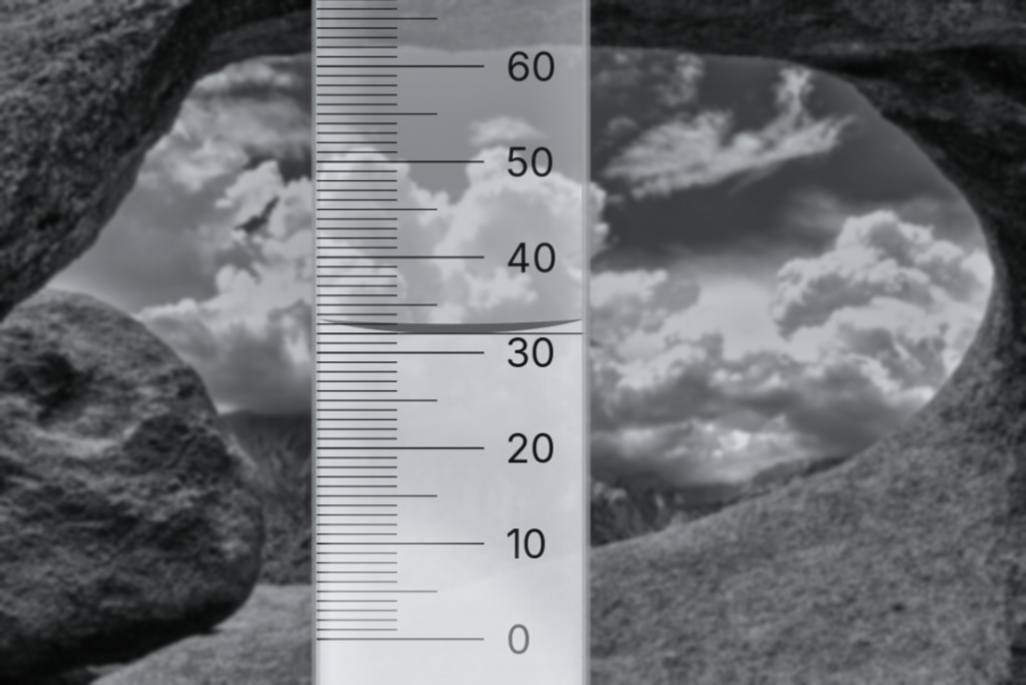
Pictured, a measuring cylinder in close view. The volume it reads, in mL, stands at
32 mL
